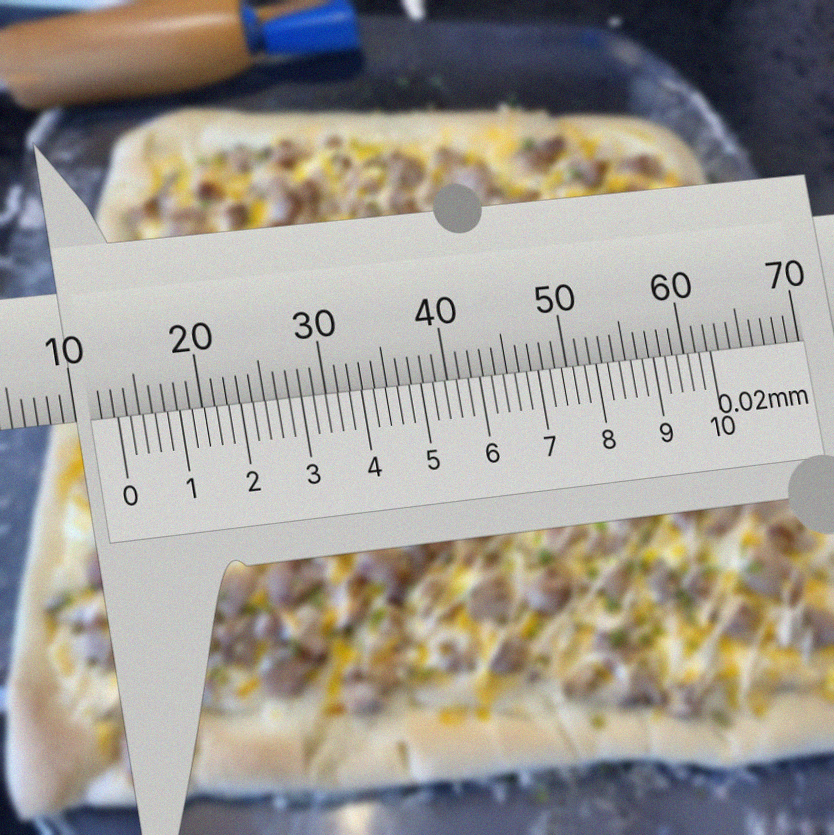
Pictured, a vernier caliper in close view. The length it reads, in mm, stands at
13.3 mm
